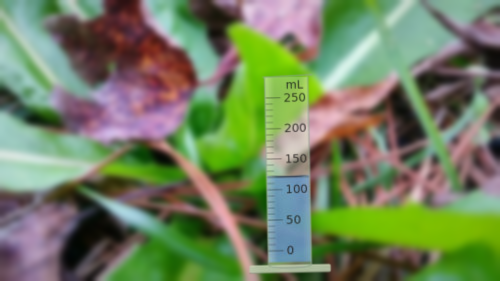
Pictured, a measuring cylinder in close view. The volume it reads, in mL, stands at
120 mL
